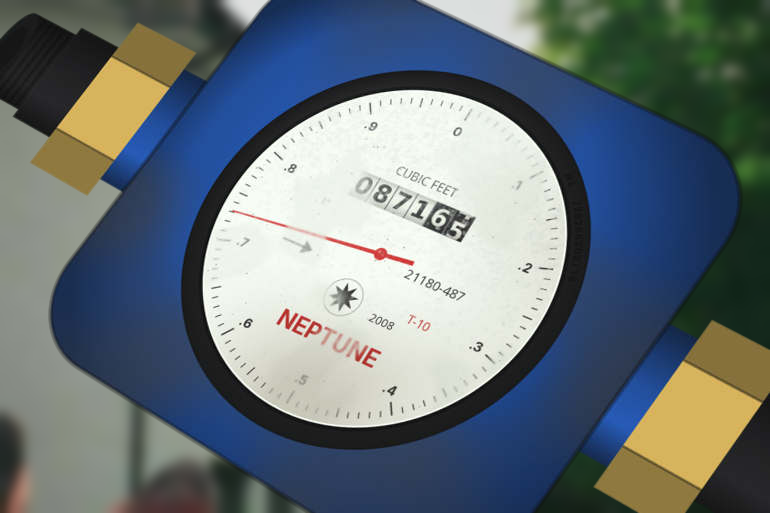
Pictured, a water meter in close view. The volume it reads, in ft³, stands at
87164.73 ft³
